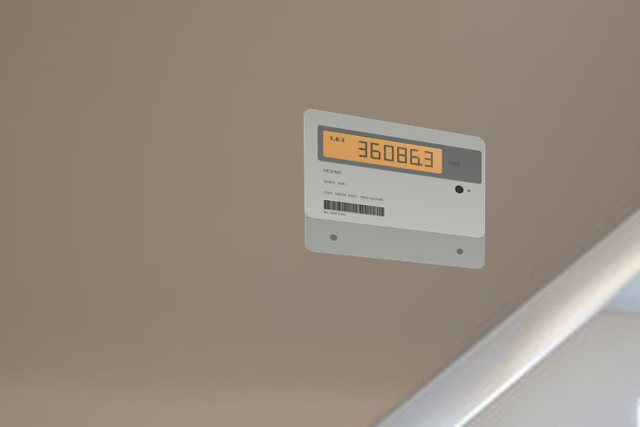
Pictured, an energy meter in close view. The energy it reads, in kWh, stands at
36086.3 kWh
